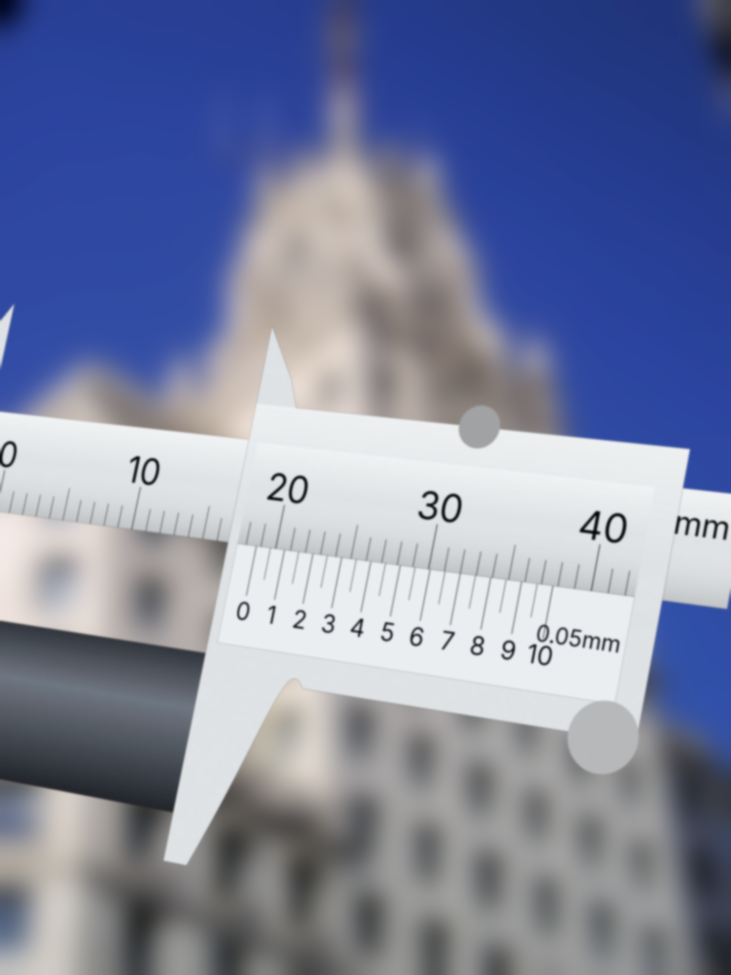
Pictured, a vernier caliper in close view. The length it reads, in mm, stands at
18.7 mm
